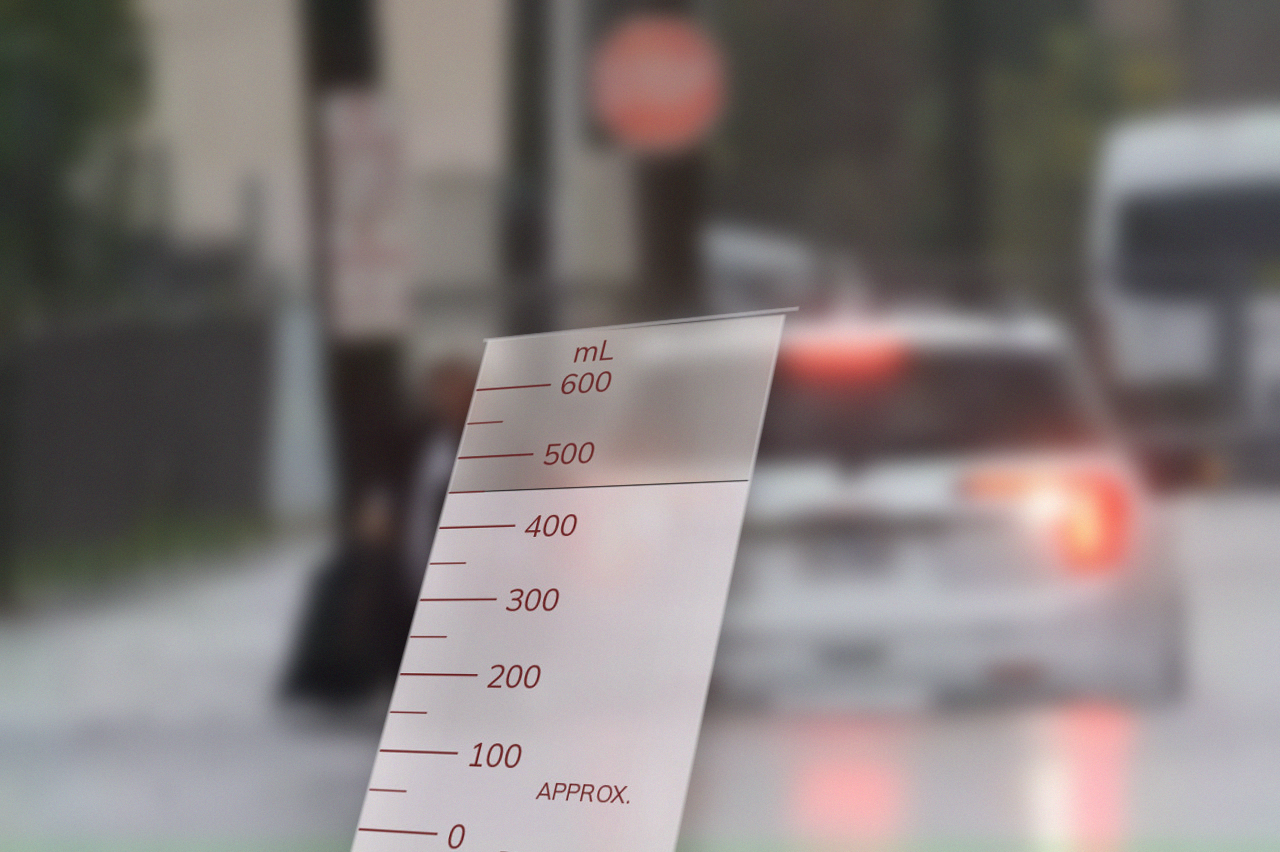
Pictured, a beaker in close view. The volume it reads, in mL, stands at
450 mL
